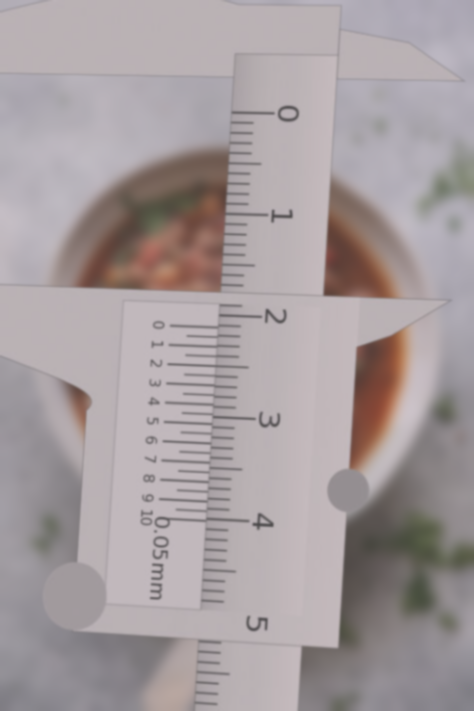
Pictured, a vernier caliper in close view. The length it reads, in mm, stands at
21.2 mm
